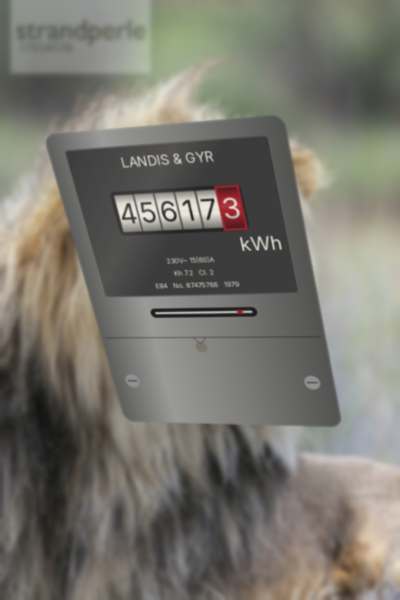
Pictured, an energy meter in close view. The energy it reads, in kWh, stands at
45617.3 kWh
